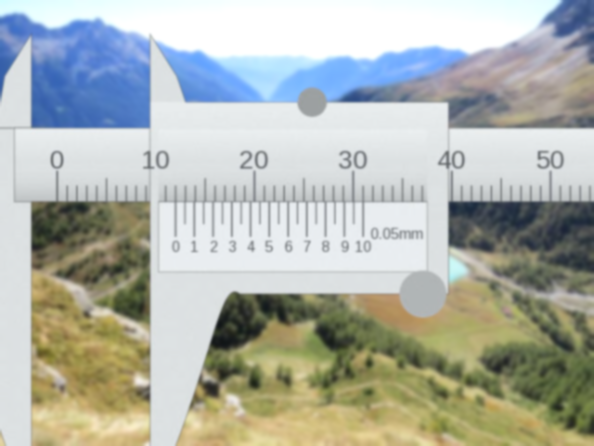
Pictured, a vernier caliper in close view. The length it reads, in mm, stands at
12.0 mm
